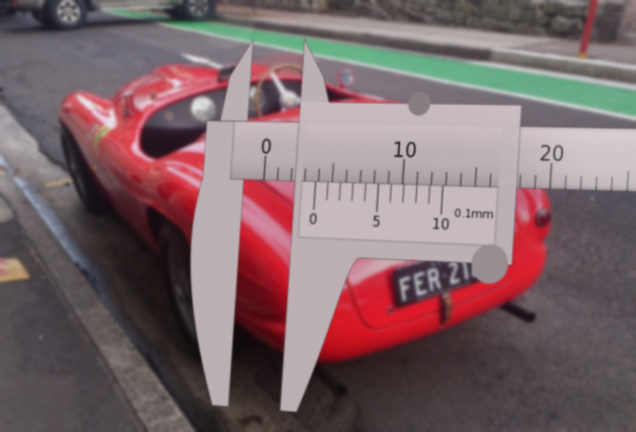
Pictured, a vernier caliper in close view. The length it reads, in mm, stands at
3.8 mm
